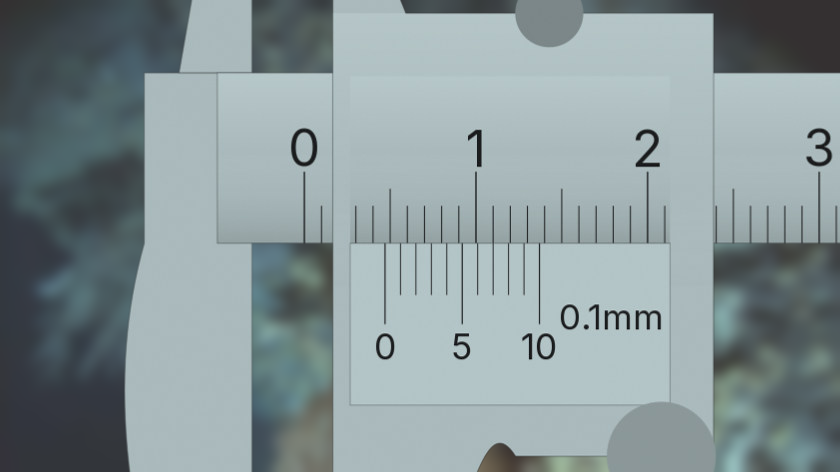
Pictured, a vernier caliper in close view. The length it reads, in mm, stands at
4.7 mm
